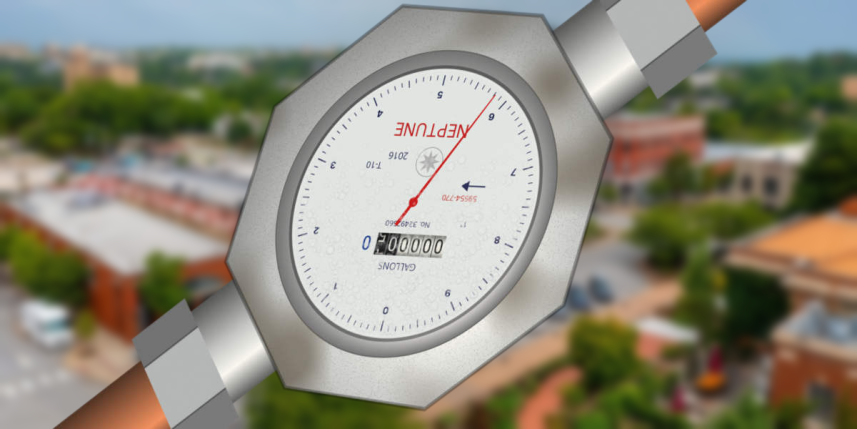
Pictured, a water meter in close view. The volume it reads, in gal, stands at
45.8 gal
